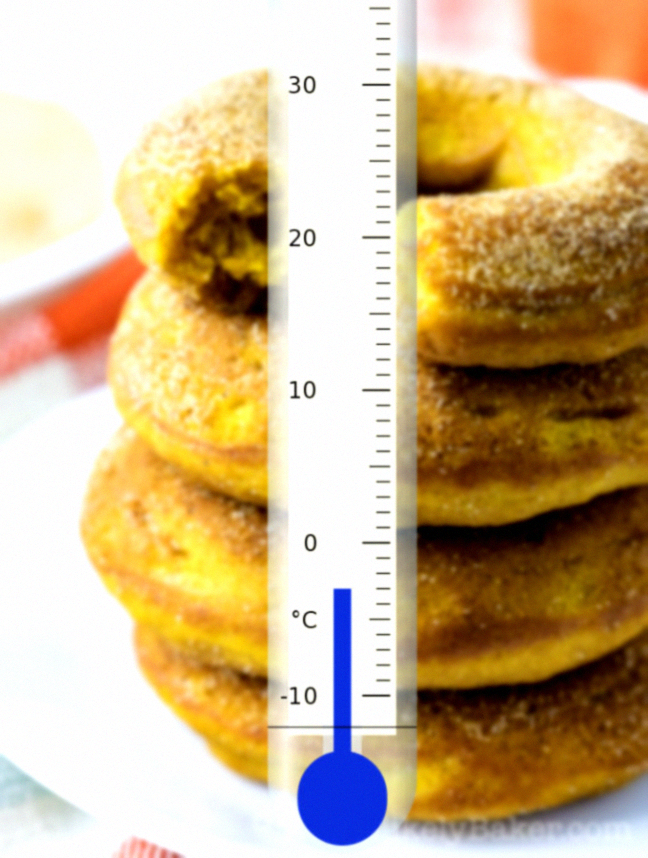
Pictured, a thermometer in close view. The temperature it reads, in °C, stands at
-3 °C
